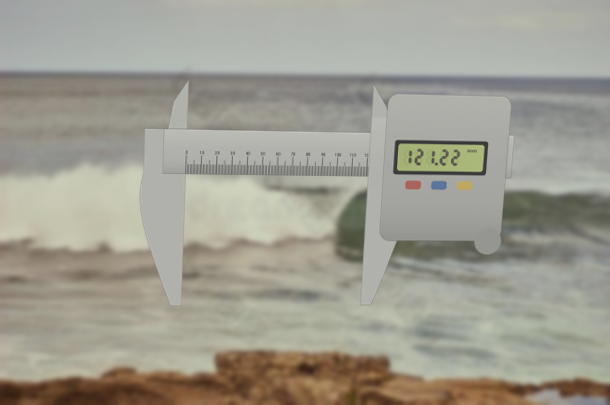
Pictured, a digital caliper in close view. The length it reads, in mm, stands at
121.22 mm
